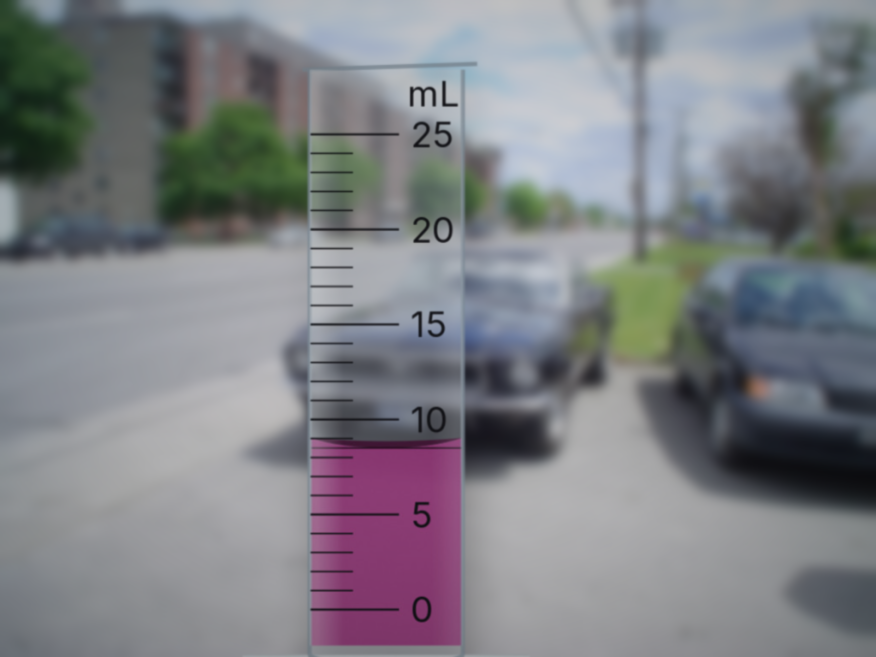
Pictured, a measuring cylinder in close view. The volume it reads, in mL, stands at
8.5 mL
